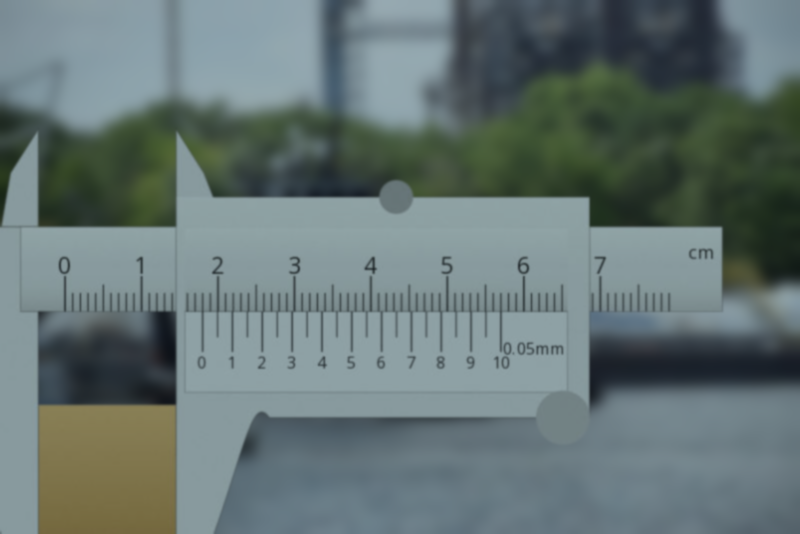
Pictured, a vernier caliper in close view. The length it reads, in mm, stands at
18.0 mm
